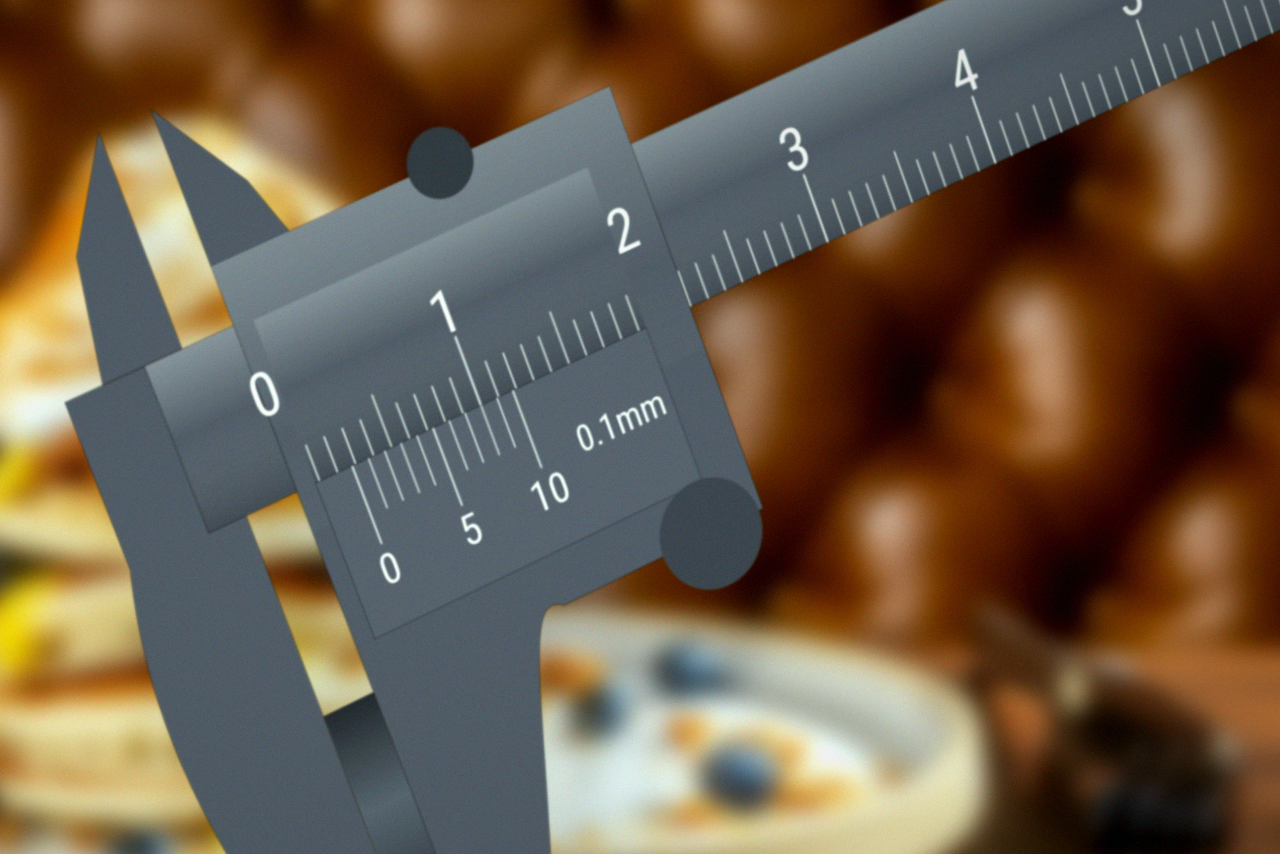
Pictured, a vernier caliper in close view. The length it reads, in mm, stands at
2.8 mm
